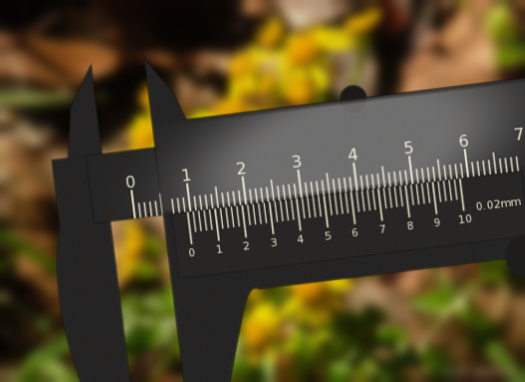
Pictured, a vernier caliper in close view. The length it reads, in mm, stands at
9.5 mm
